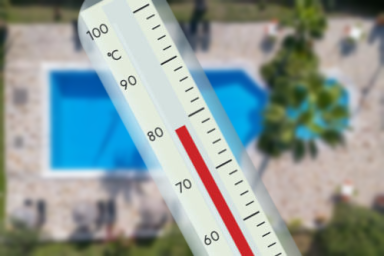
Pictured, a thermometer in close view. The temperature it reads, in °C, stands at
79 °C
